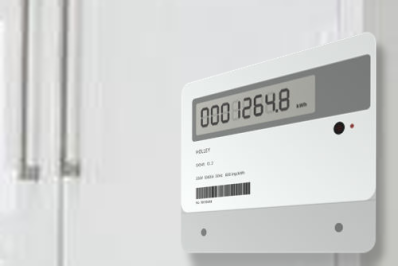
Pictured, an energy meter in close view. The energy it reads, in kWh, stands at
1264.8 kWh
